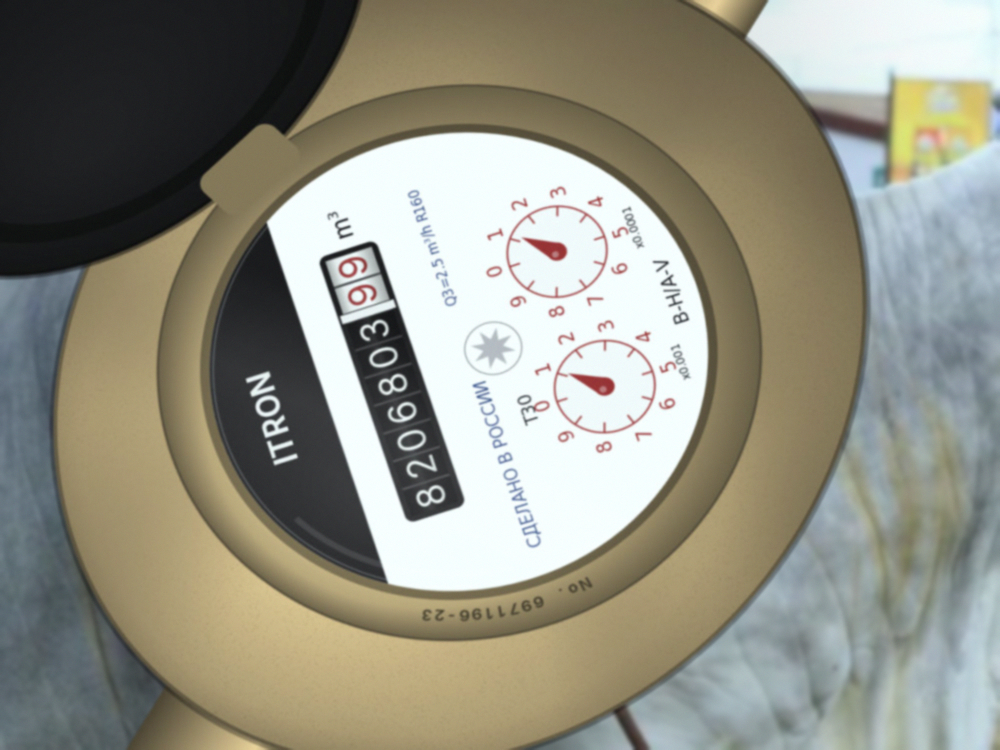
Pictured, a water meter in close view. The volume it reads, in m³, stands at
8206803.9911 m³
